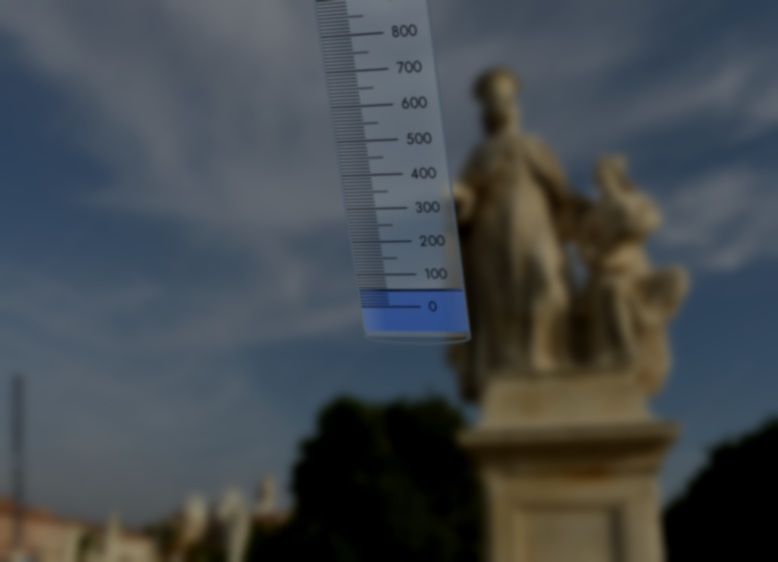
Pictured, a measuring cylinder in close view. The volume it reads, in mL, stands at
50 mL
